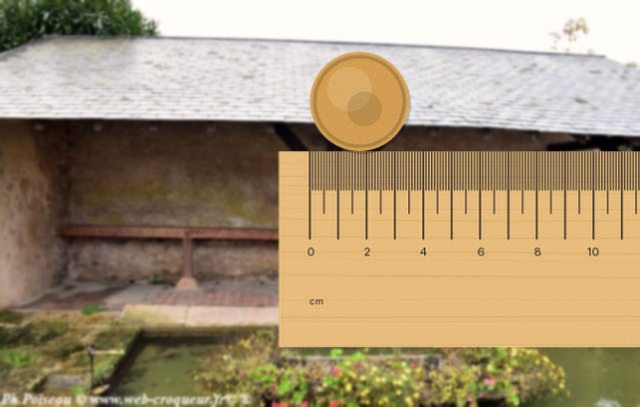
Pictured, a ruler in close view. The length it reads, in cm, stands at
3.5 cm
